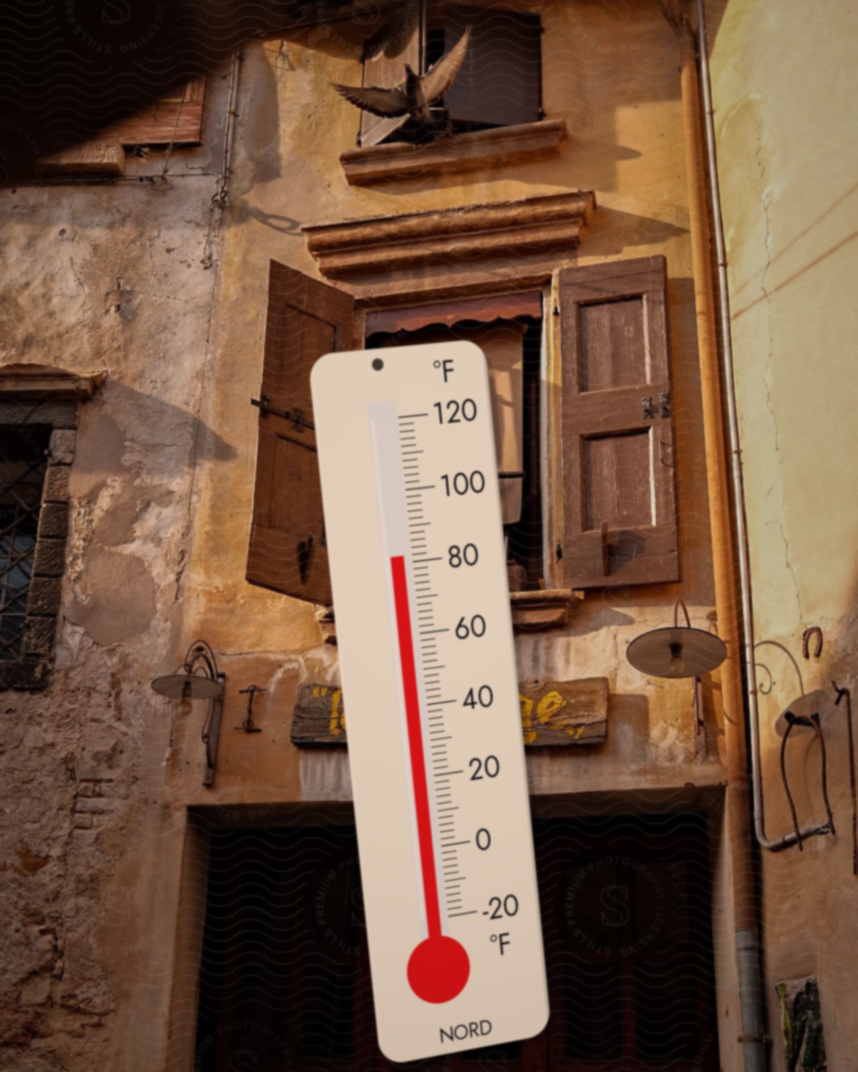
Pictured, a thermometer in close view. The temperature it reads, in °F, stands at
82 °F
